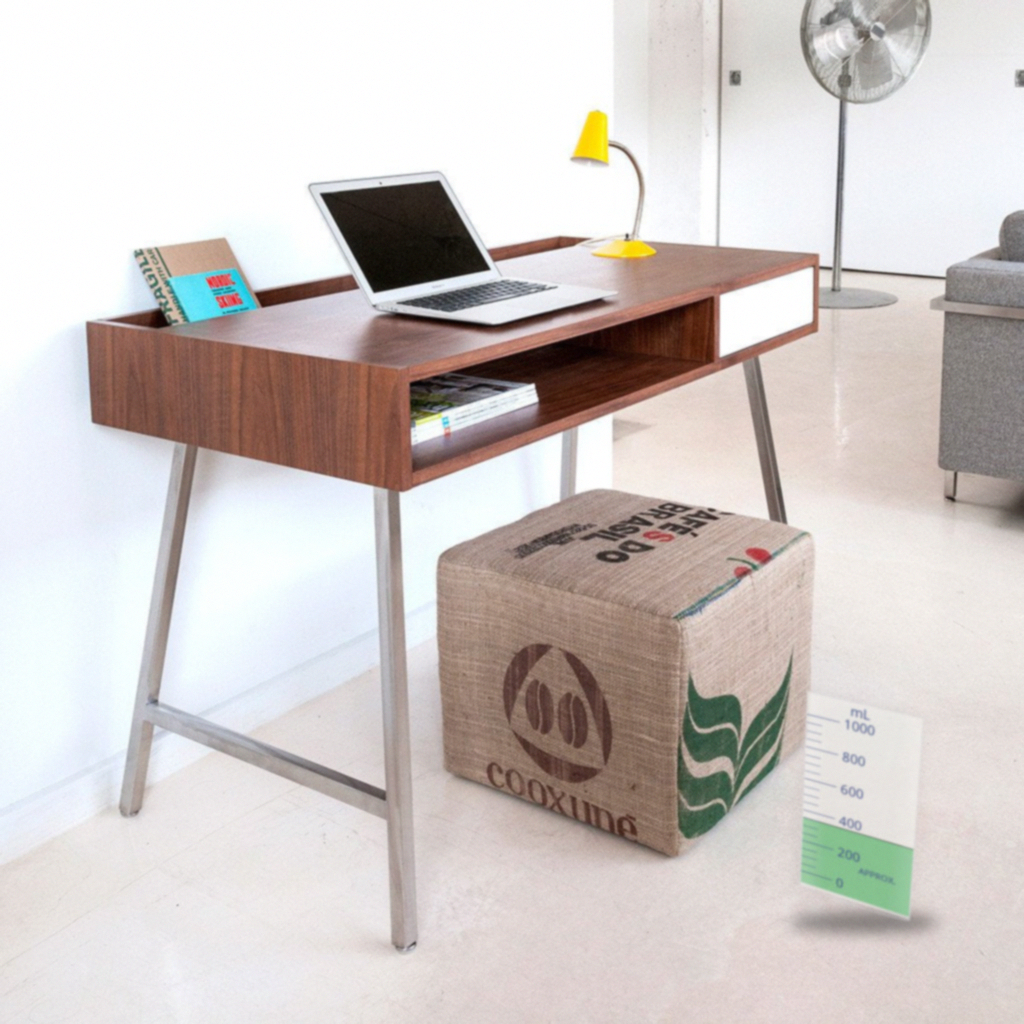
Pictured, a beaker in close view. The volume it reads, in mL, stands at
350 mL
